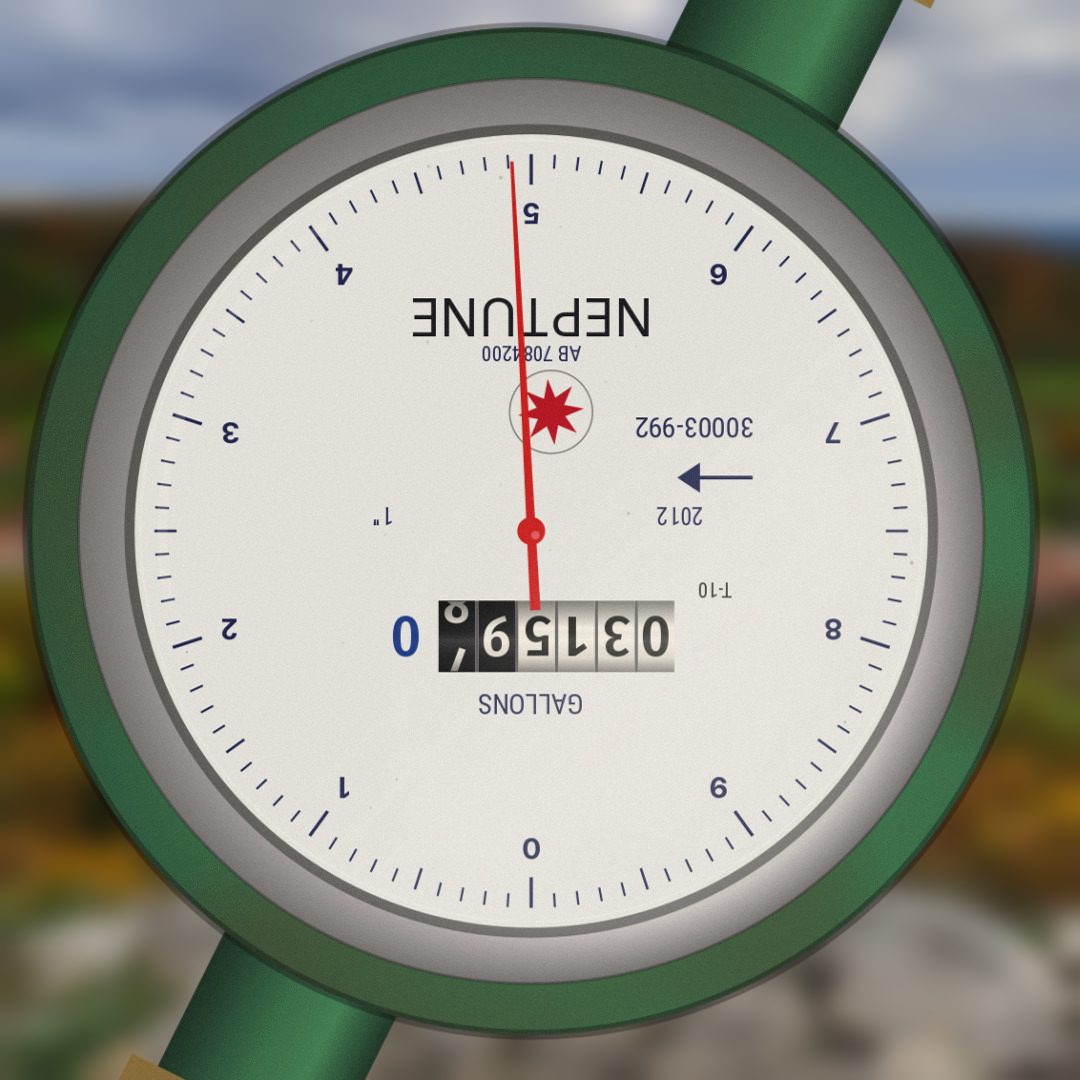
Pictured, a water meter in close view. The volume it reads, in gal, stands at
315974.9 gal
